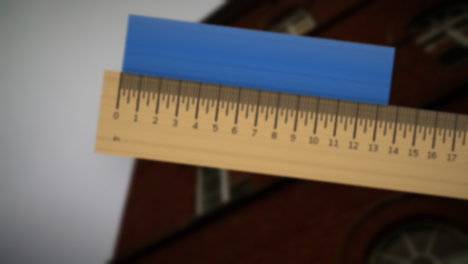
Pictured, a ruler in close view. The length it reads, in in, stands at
13.5 in
